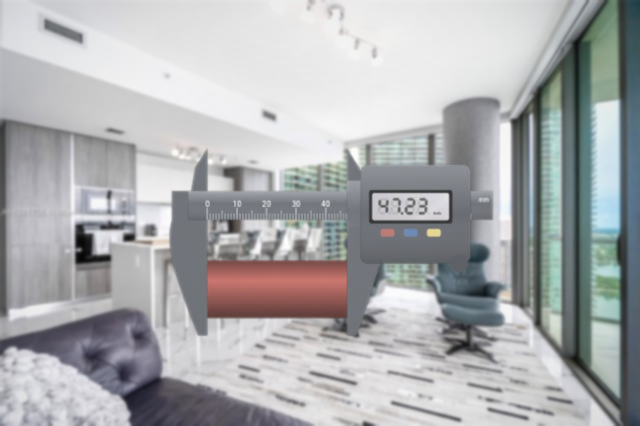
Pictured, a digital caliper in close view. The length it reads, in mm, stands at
47.23 mm
